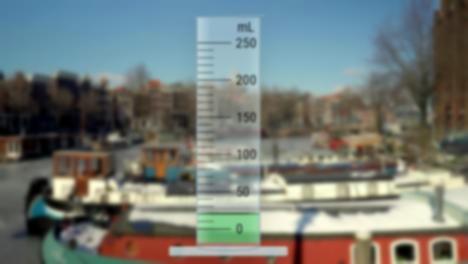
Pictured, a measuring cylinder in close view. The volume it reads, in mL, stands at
20 mL
